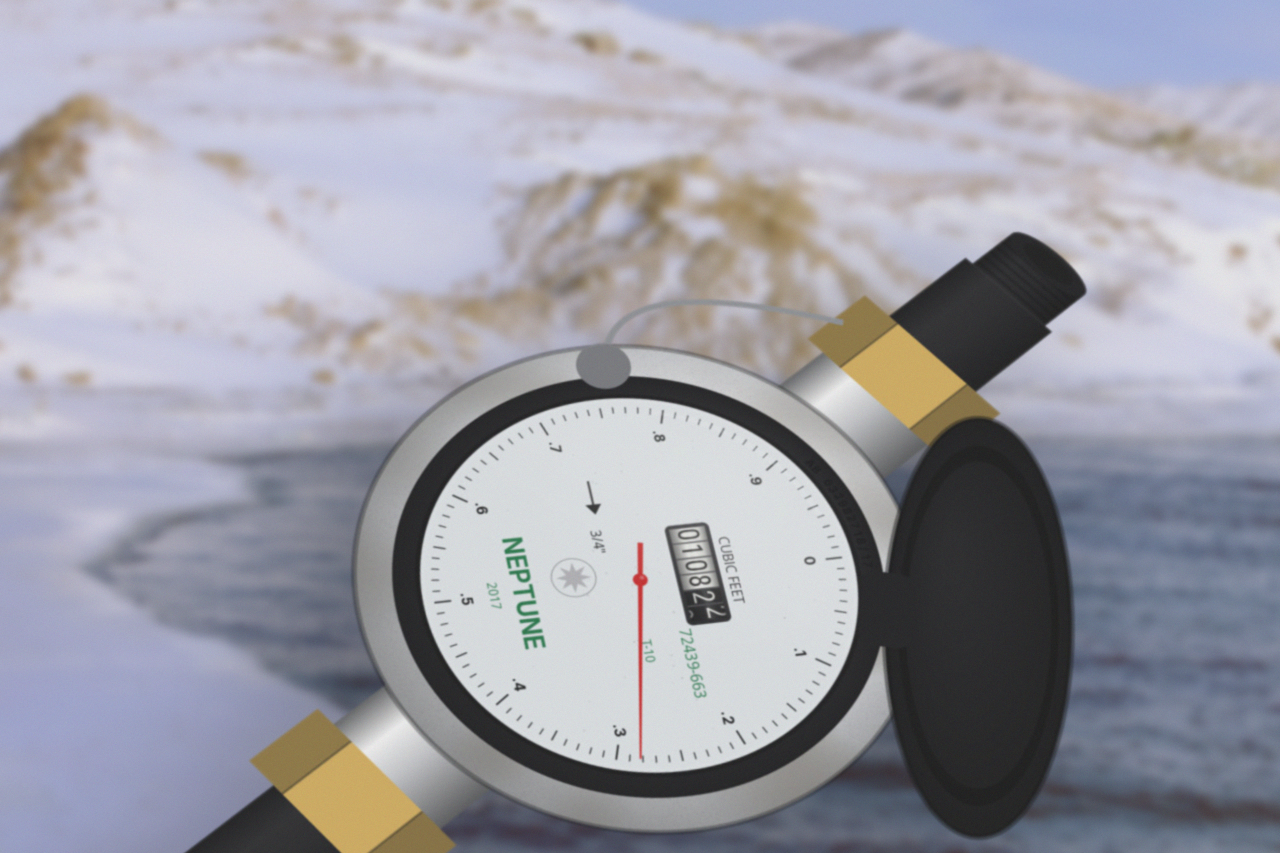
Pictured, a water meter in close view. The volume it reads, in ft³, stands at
10822.28 ft³
